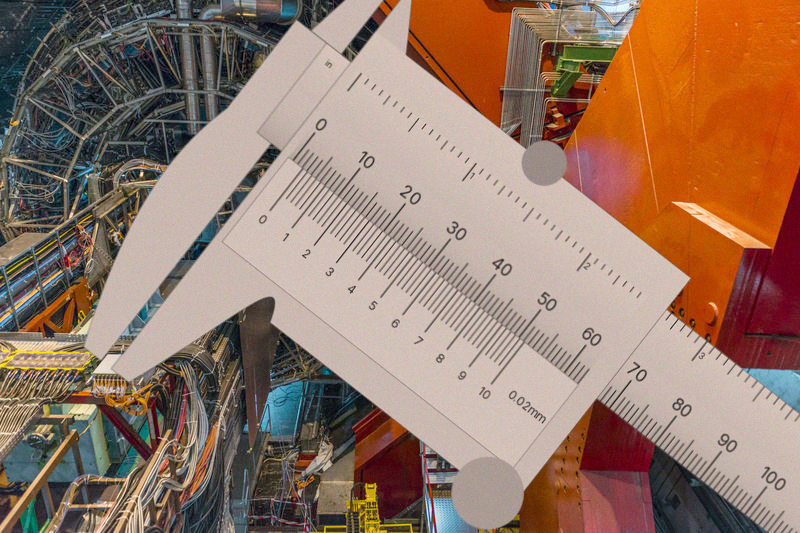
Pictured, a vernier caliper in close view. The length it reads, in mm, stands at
2.2 mm
